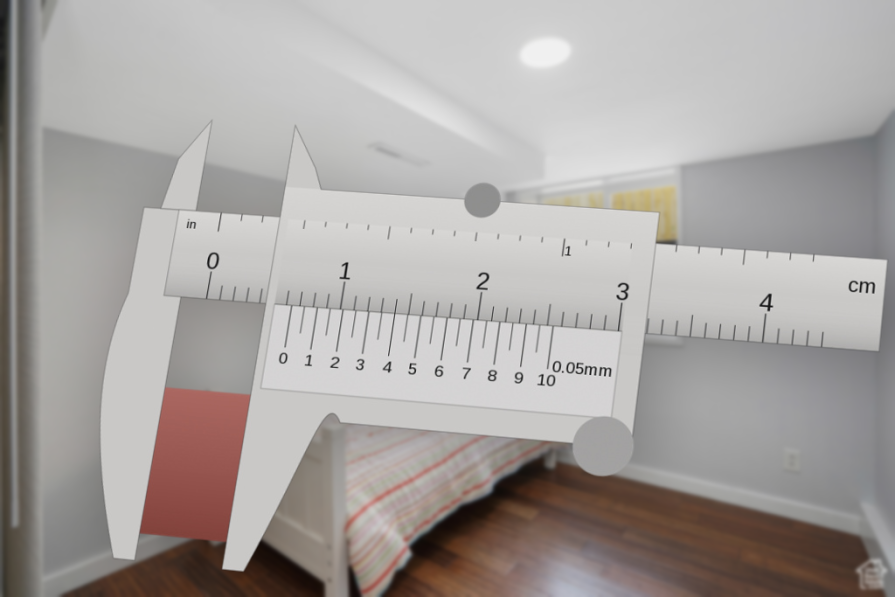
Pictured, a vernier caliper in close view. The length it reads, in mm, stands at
6.4 mm
